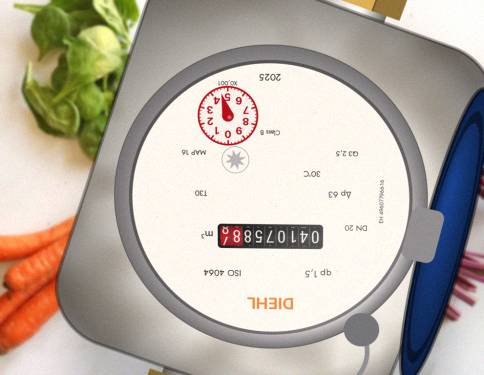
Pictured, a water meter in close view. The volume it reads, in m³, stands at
410758.874 m³
